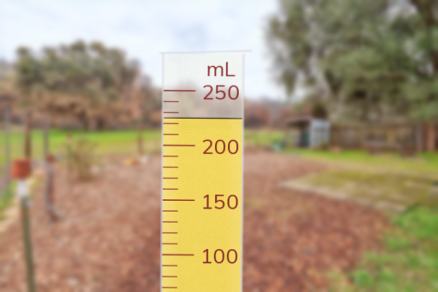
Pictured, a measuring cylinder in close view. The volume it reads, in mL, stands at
225 mL
